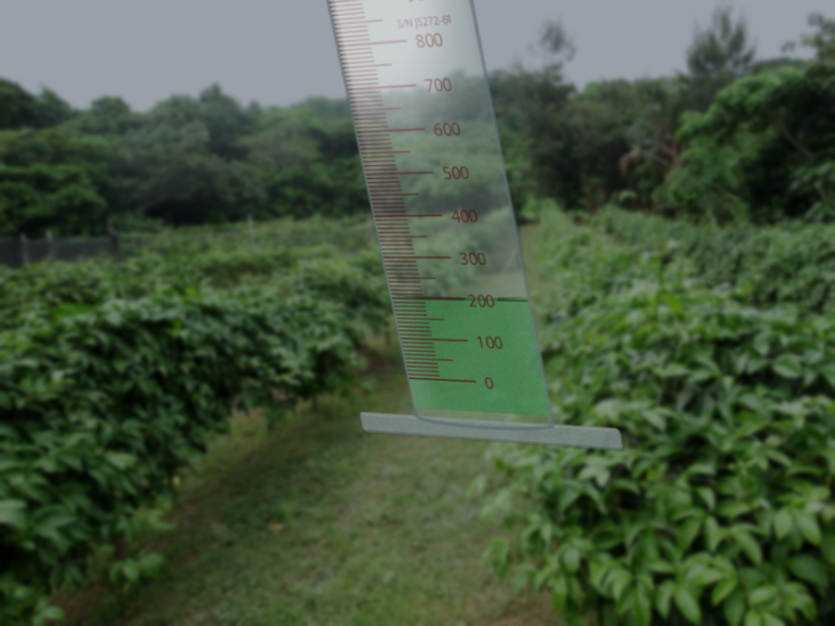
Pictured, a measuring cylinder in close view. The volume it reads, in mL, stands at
200 mL
